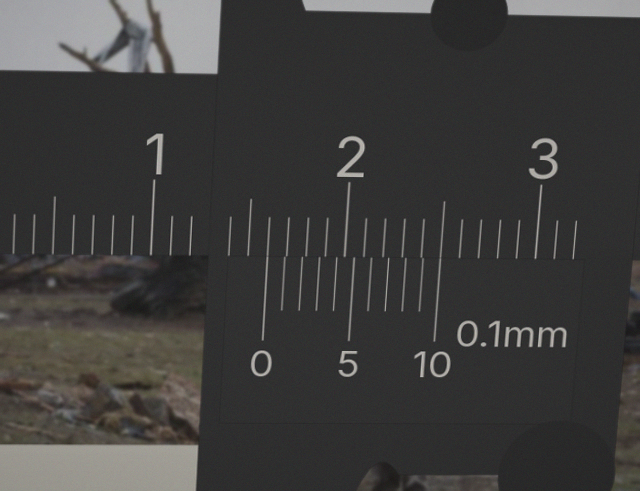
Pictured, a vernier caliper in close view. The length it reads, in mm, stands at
16.0 mm
